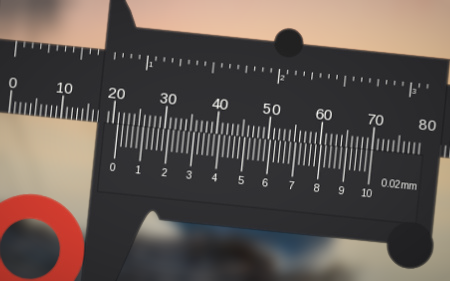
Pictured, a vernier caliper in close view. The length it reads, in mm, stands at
21.0 mm
